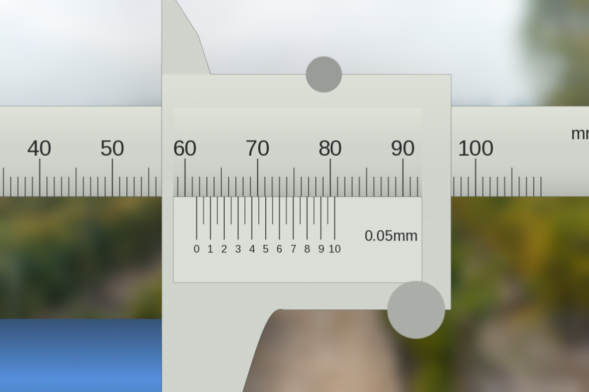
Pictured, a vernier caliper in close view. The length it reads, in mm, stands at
61.6 mm
